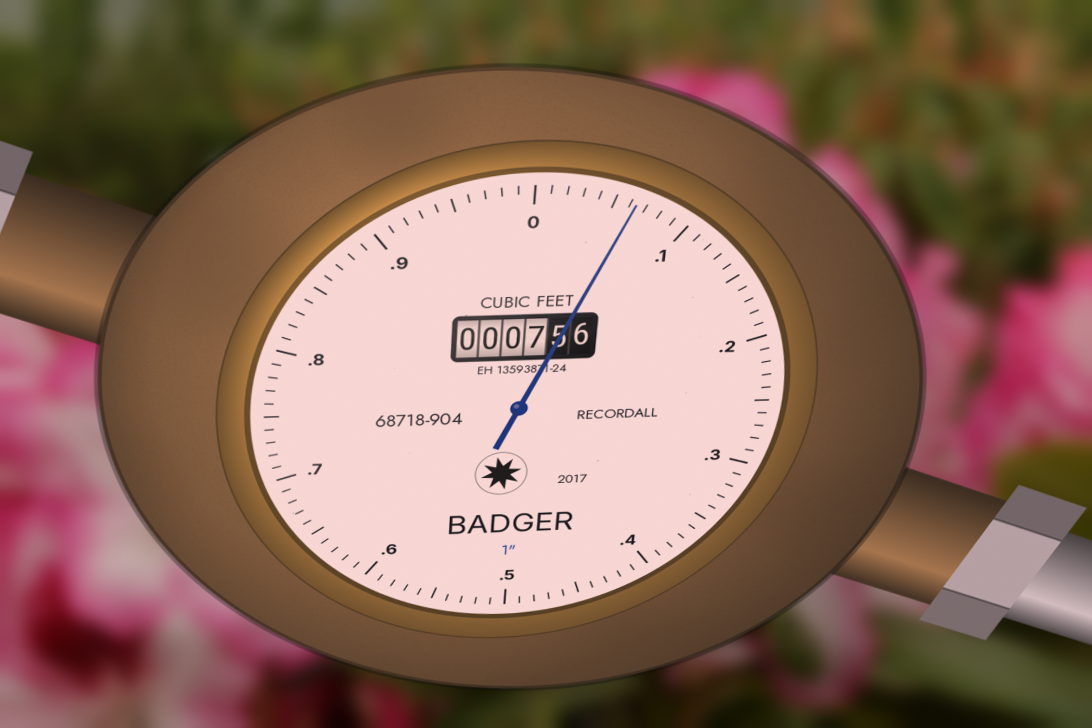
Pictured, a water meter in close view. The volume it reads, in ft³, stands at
756.06 ft³
